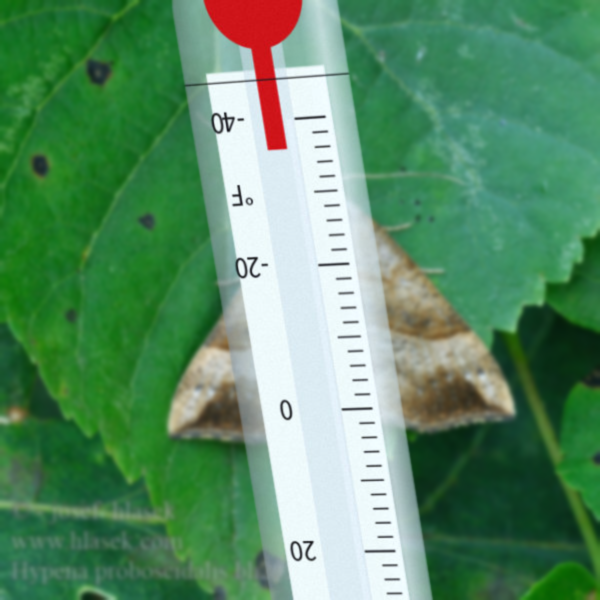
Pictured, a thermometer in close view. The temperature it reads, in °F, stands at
-36 °F
